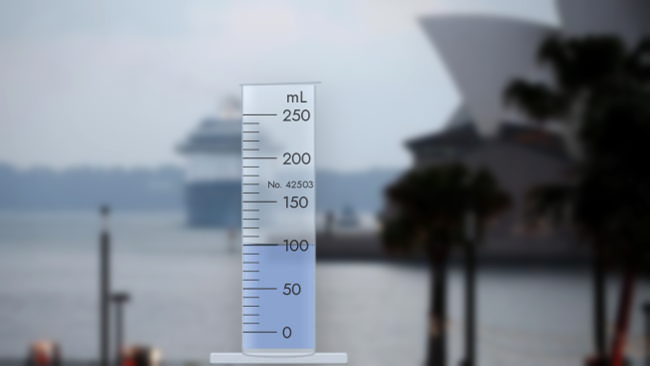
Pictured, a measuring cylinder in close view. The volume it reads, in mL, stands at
100 mL
